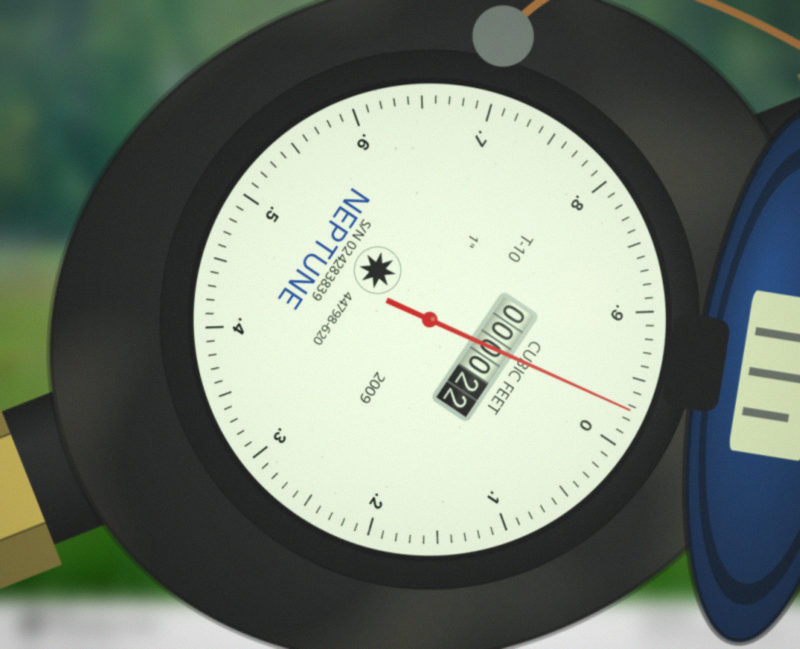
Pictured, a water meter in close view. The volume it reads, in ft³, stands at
21.97 ft³
